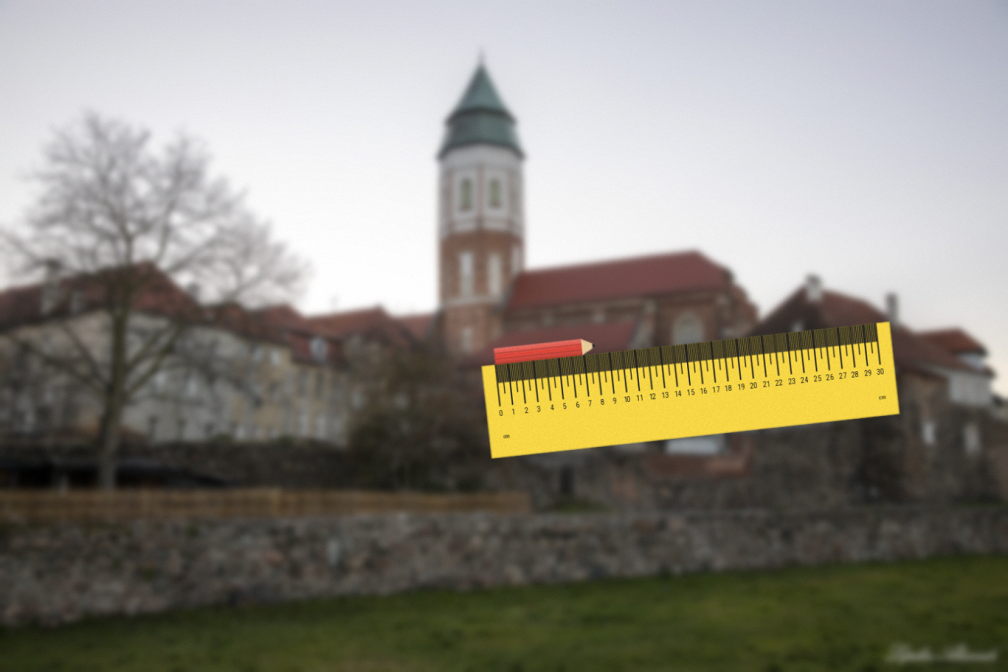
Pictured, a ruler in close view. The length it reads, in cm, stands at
8 cm
